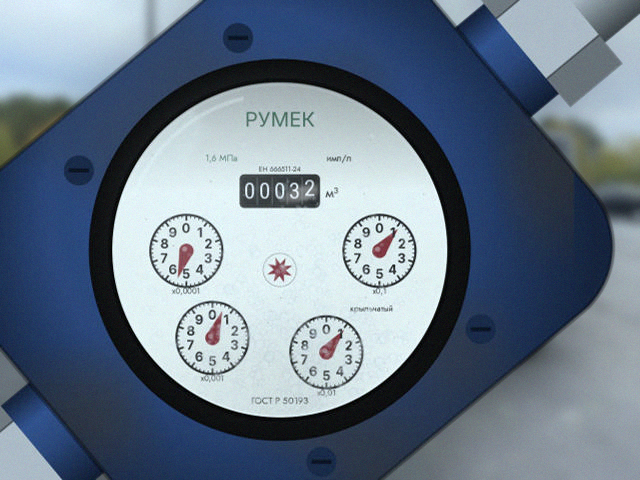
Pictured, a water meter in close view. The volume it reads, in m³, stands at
32.1105 m³
